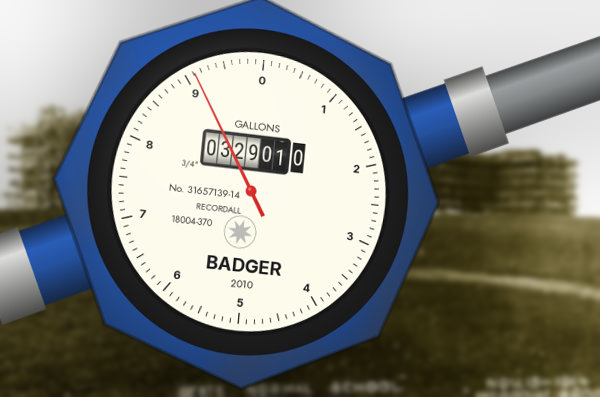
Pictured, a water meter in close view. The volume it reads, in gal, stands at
329009.1 gal
